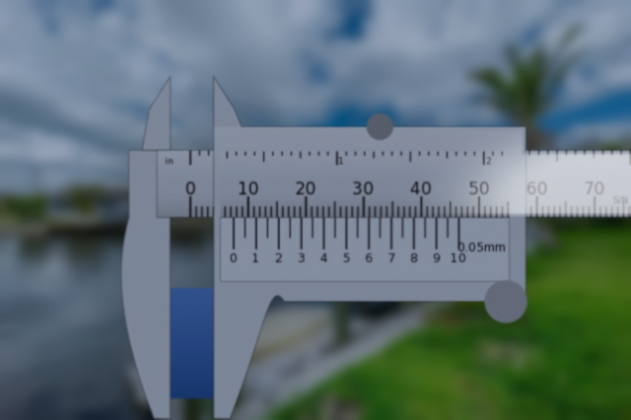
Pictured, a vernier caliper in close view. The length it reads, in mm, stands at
7.5 mm
